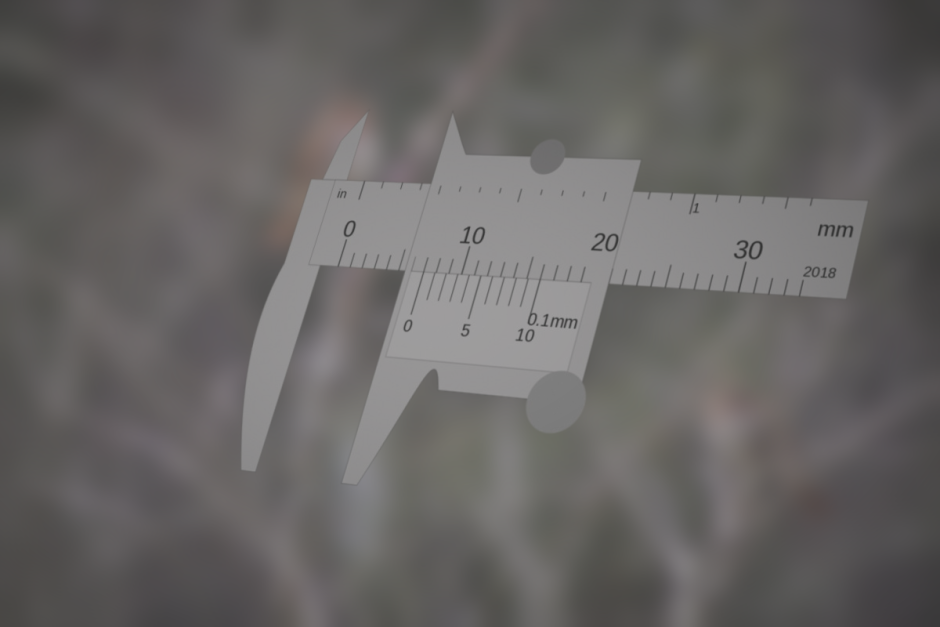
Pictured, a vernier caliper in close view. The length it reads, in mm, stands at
7.0 mm
